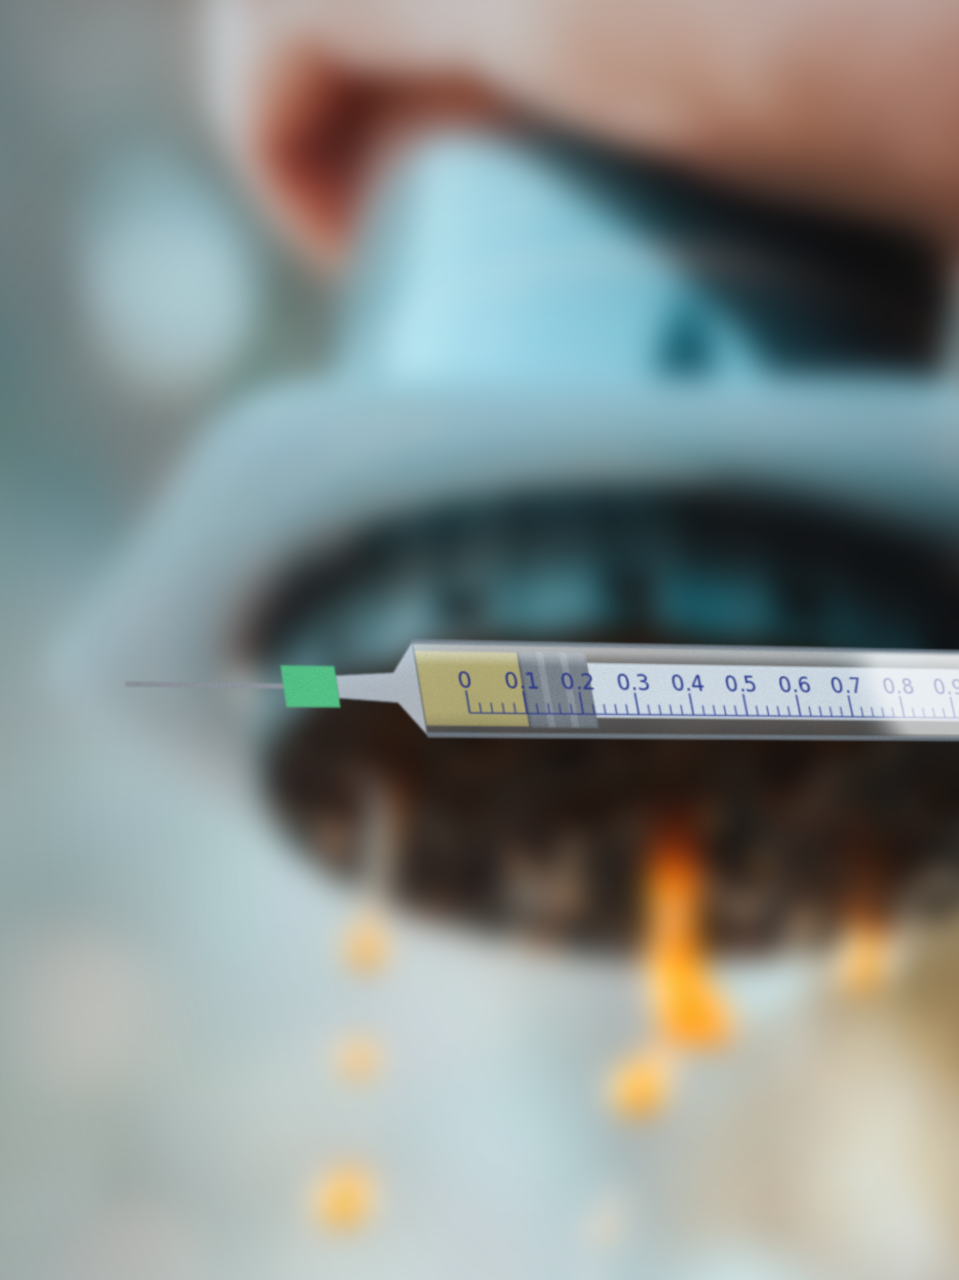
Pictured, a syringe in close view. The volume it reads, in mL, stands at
0.1 mL
